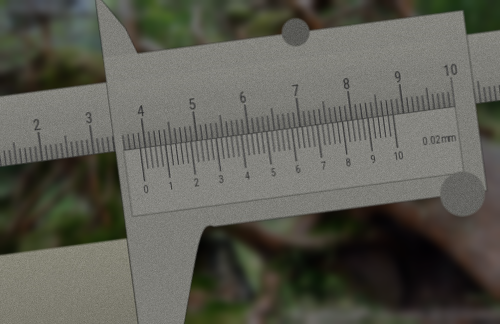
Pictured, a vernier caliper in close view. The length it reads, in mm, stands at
39.0 mm
